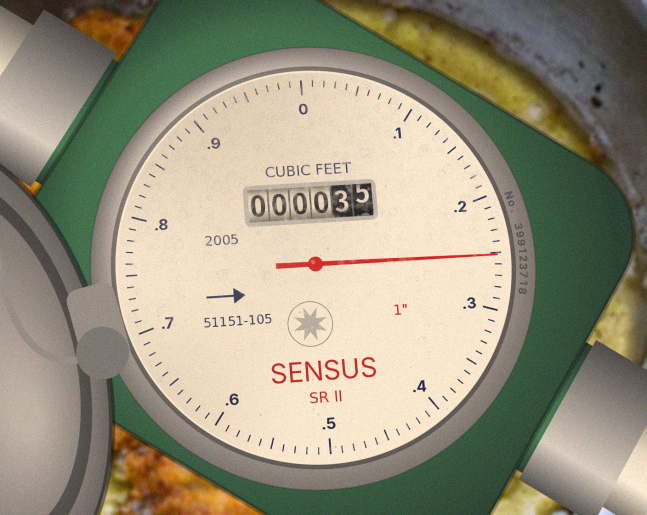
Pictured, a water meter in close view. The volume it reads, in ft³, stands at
35.25 ft³
